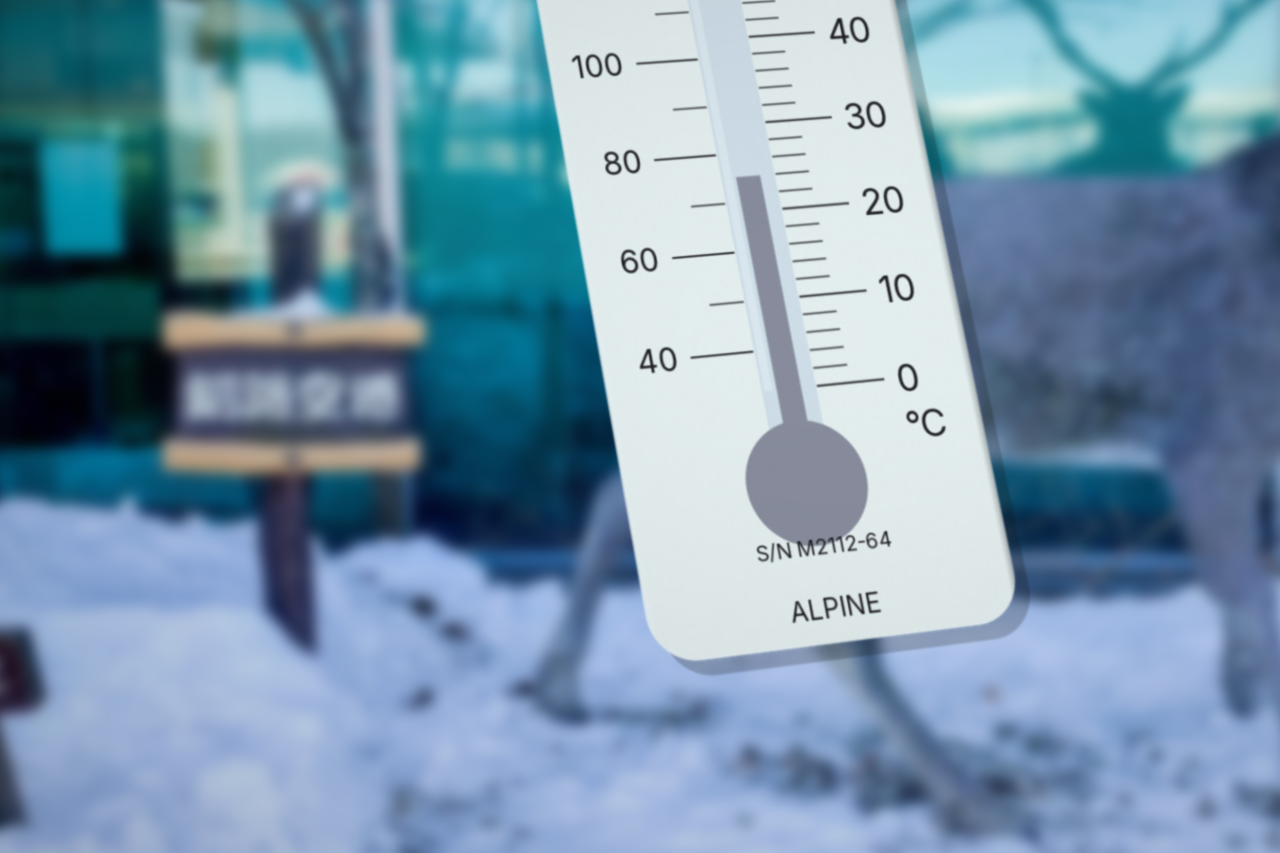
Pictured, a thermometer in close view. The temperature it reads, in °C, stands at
24 °C
